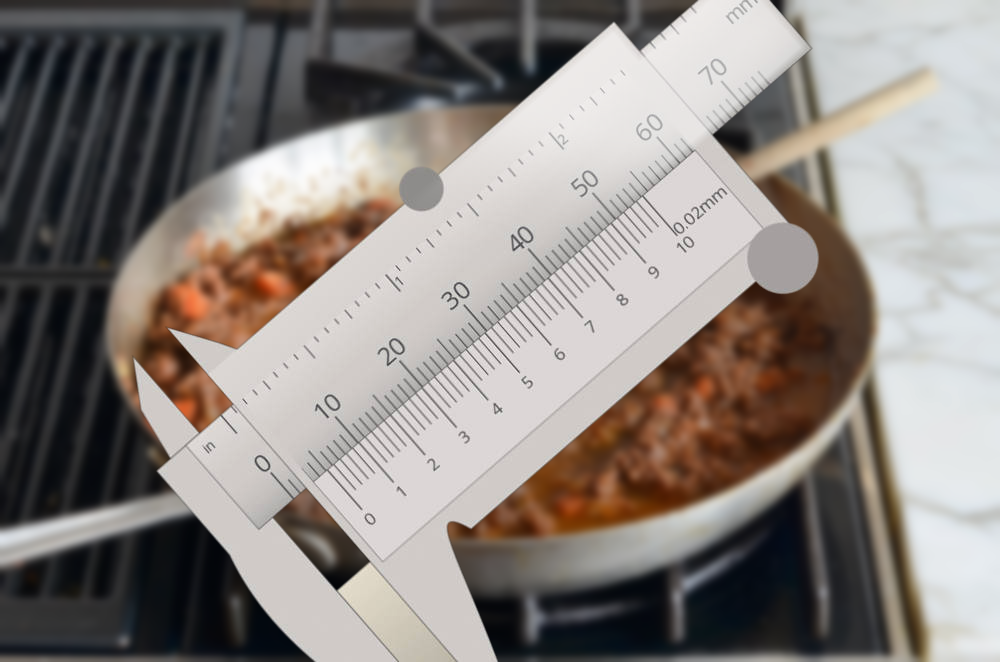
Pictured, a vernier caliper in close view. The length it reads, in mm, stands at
5.2 mm
